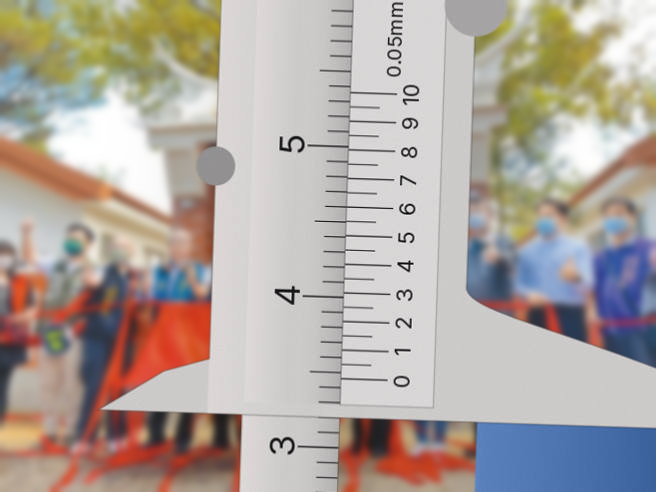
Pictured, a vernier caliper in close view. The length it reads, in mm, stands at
34.6 mm
